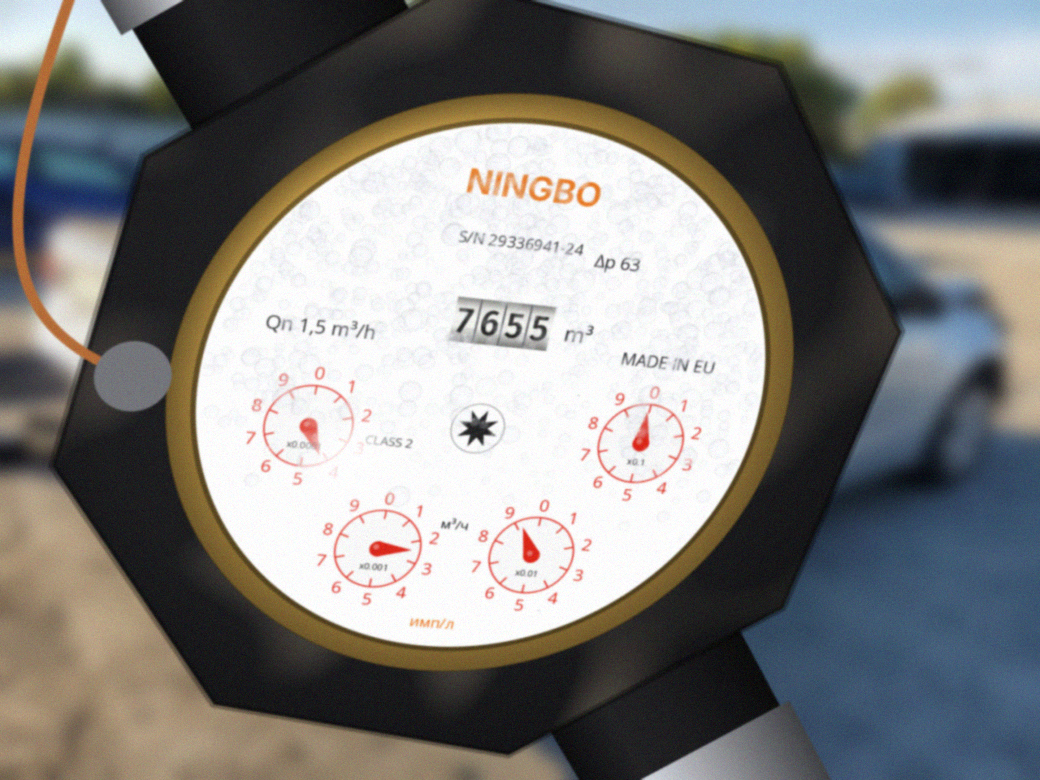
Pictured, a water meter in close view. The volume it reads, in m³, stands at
7654.9924 m³
